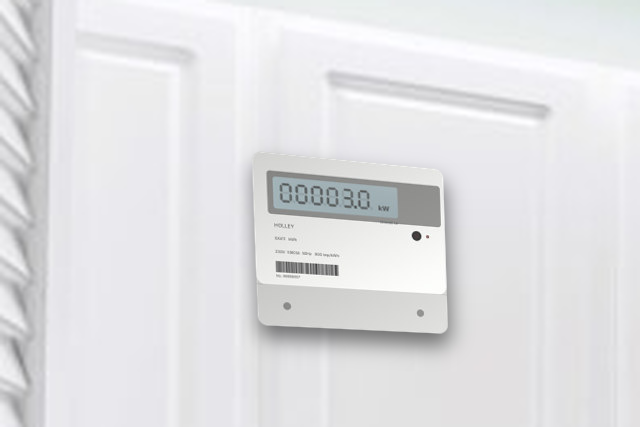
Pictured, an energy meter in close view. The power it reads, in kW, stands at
3.0 kW
